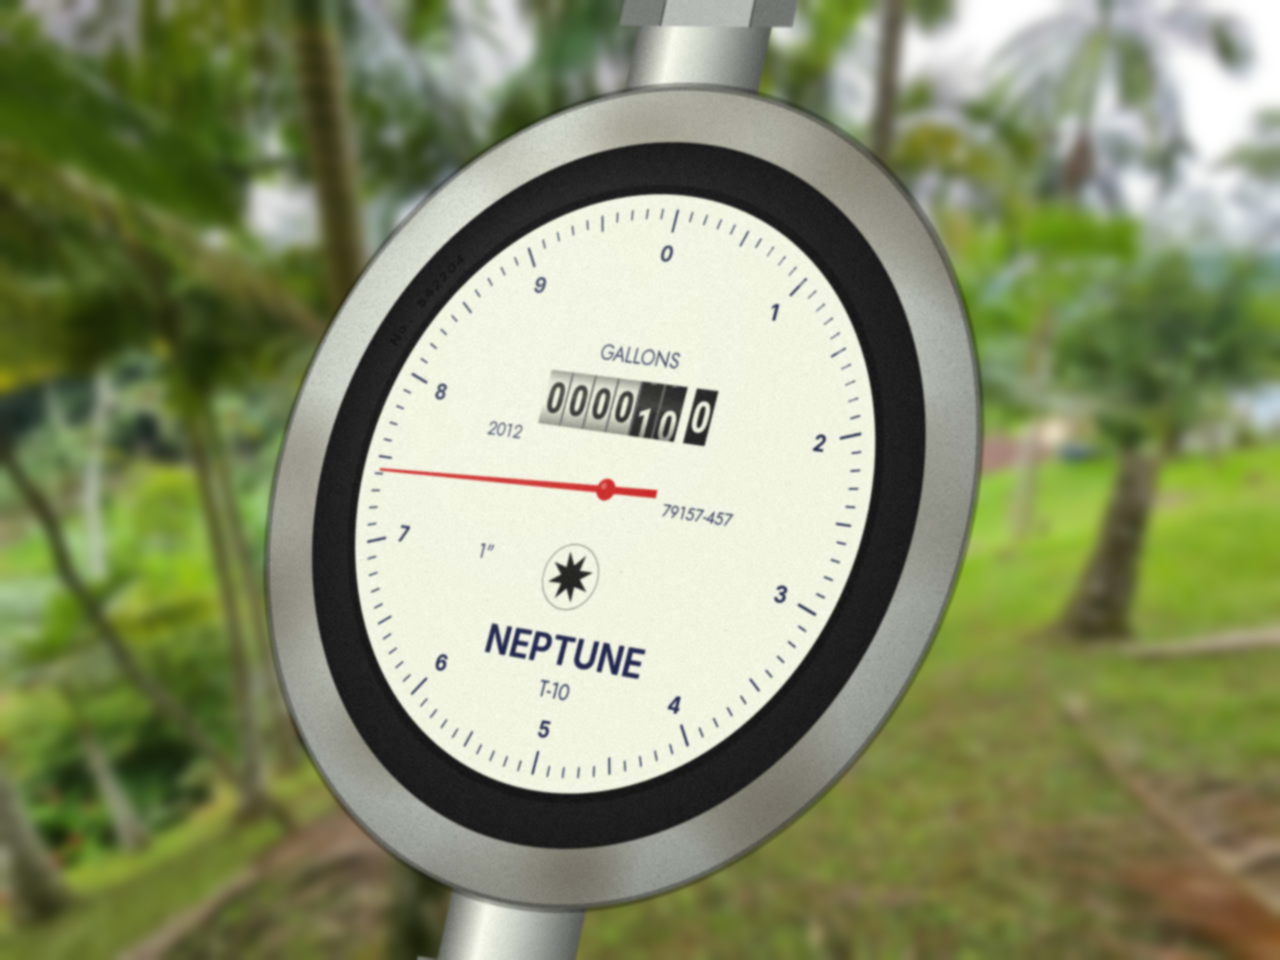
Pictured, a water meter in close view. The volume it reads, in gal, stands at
97.4 gal
